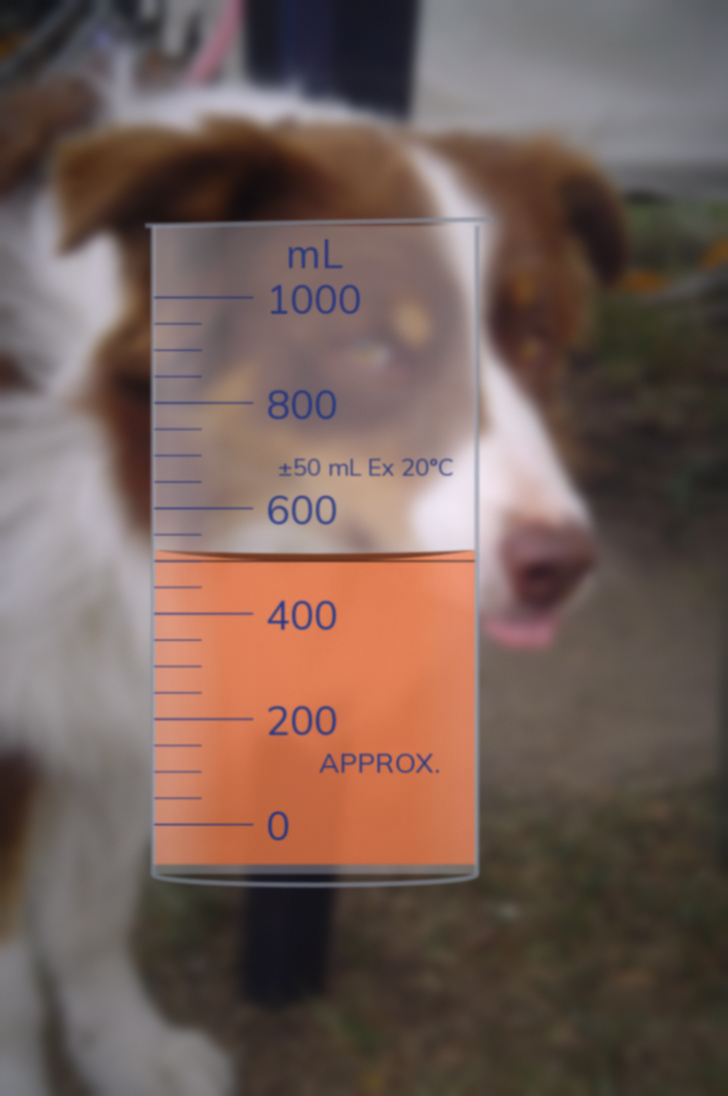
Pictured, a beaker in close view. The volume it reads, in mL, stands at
500 mL
